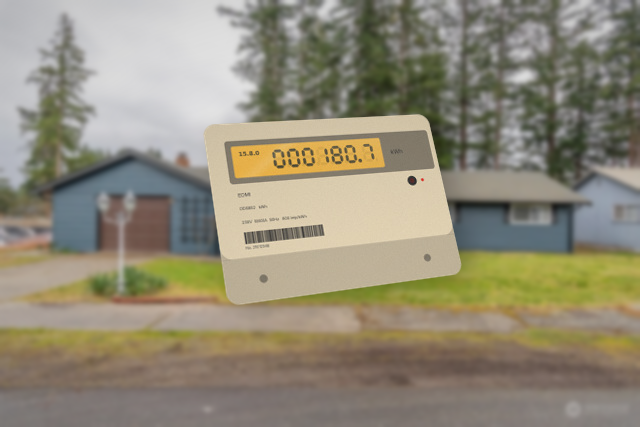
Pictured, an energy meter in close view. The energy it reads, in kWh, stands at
180.7 kWh
